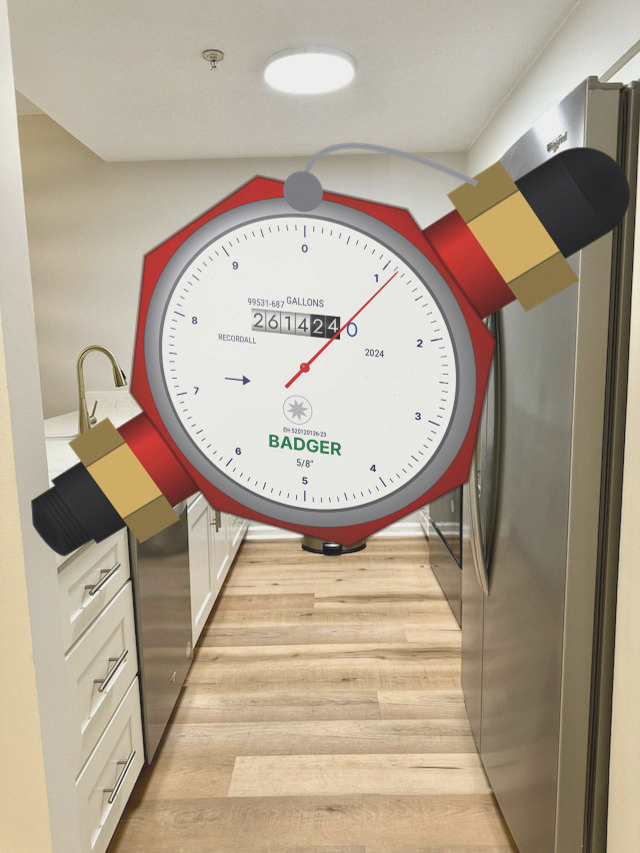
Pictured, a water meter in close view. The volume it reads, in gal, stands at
2614241.1 gal
